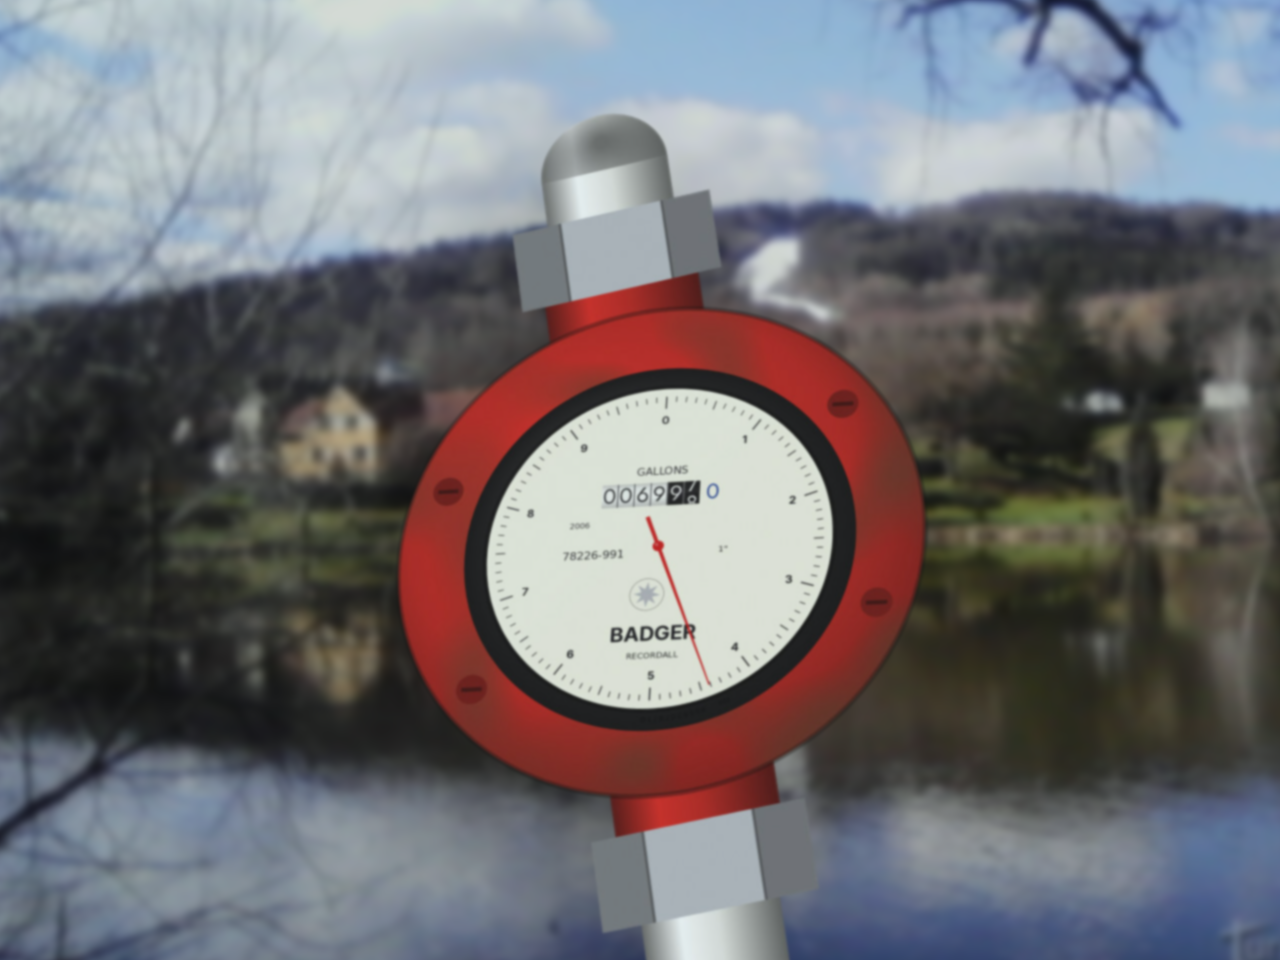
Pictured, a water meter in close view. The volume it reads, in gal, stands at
69974.4 gal
